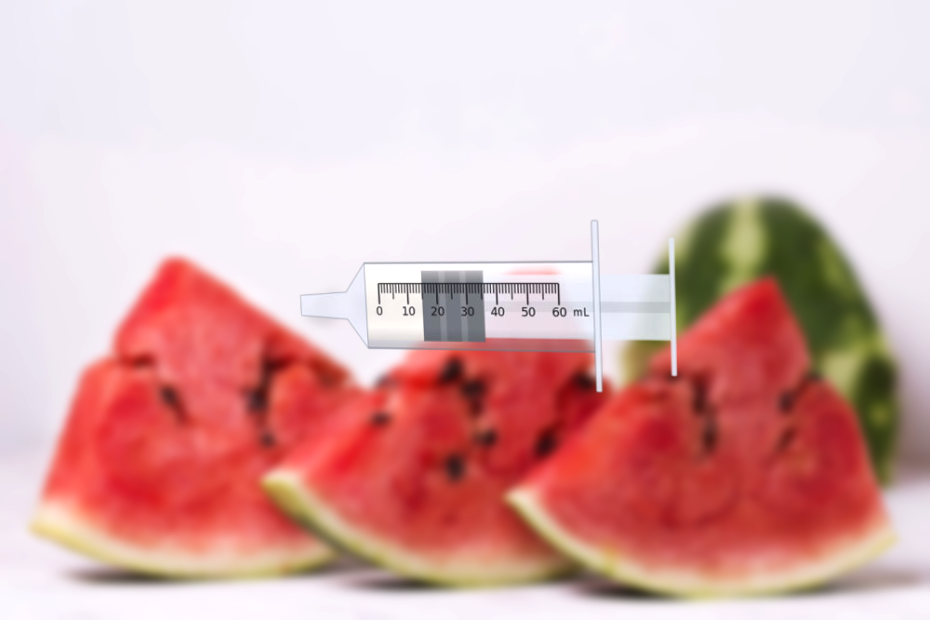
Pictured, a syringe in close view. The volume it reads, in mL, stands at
15 mL
